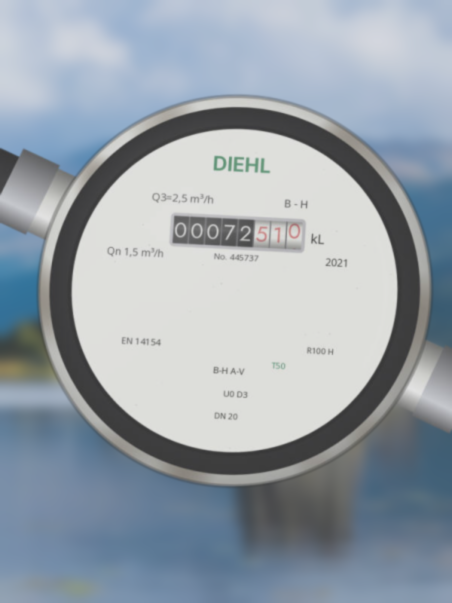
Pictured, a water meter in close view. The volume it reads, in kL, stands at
72.510 kL
